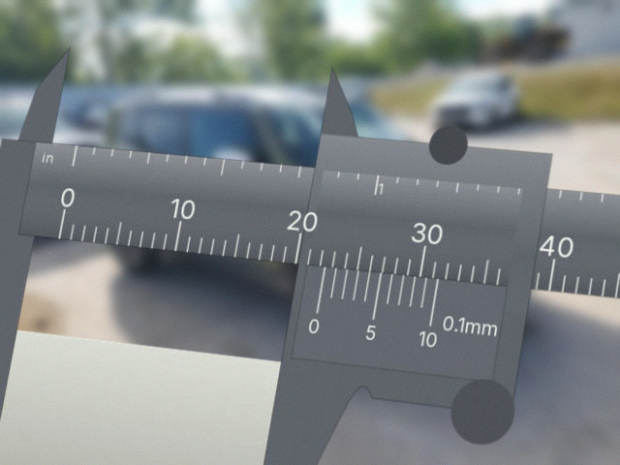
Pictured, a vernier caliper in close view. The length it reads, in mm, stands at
22.4 mm
